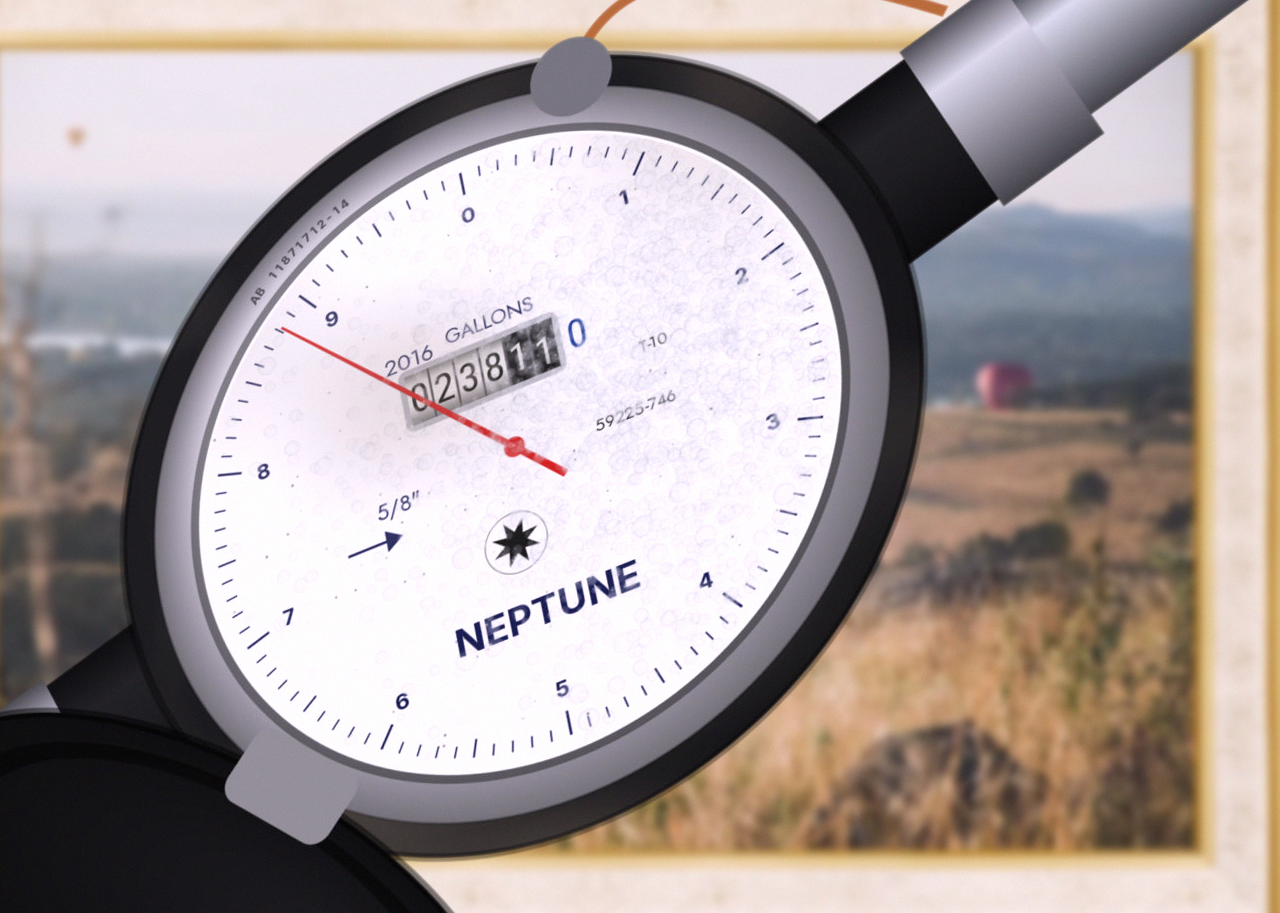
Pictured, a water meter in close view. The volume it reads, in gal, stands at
238108.8 gal
